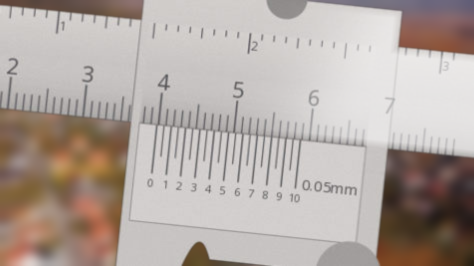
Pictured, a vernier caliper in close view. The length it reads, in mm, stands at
39.8 mm
